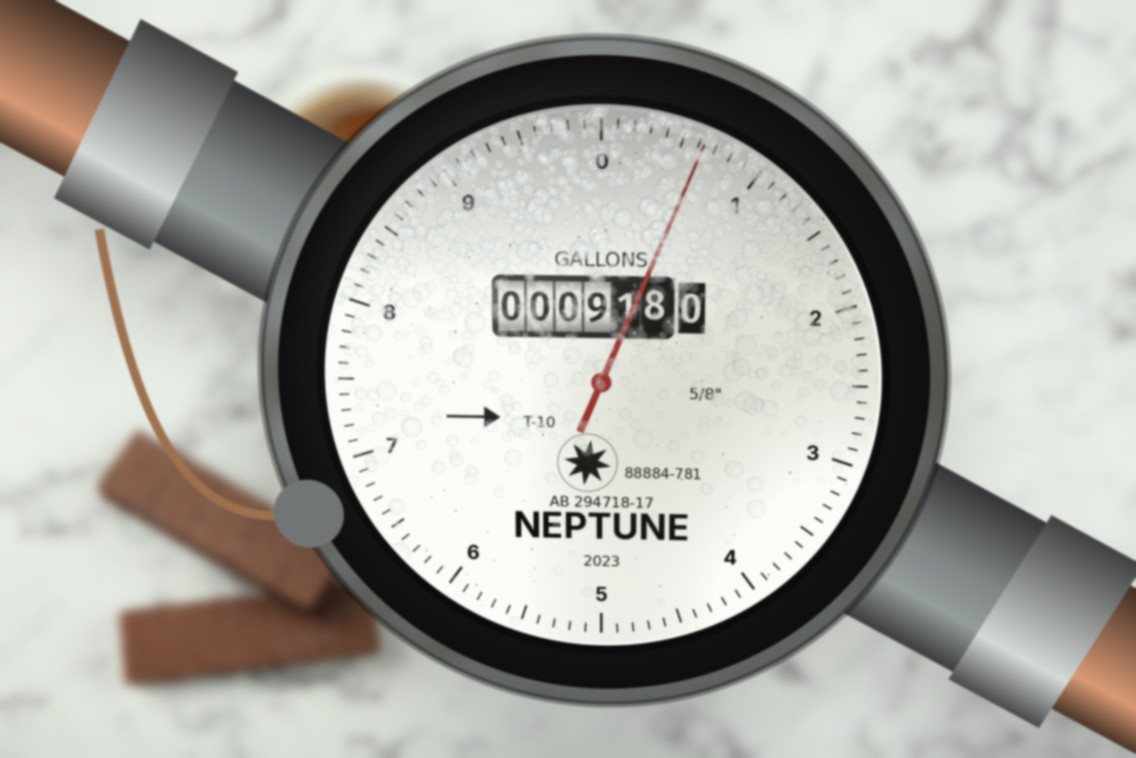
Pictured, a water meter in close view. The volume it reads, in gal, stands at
9180.6 gal
